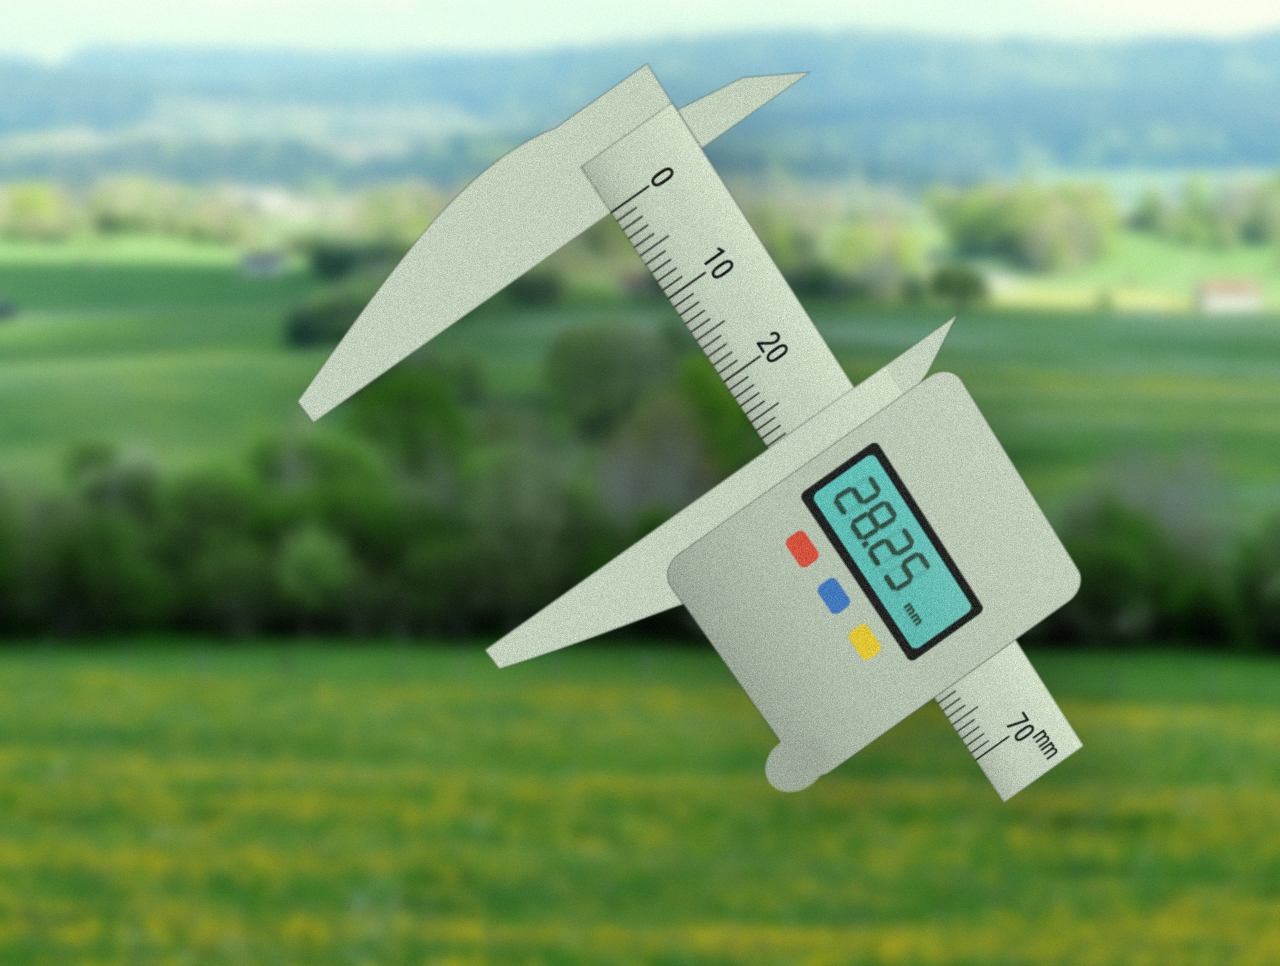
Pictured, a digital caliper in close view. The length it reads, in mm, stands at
28.25 mm
